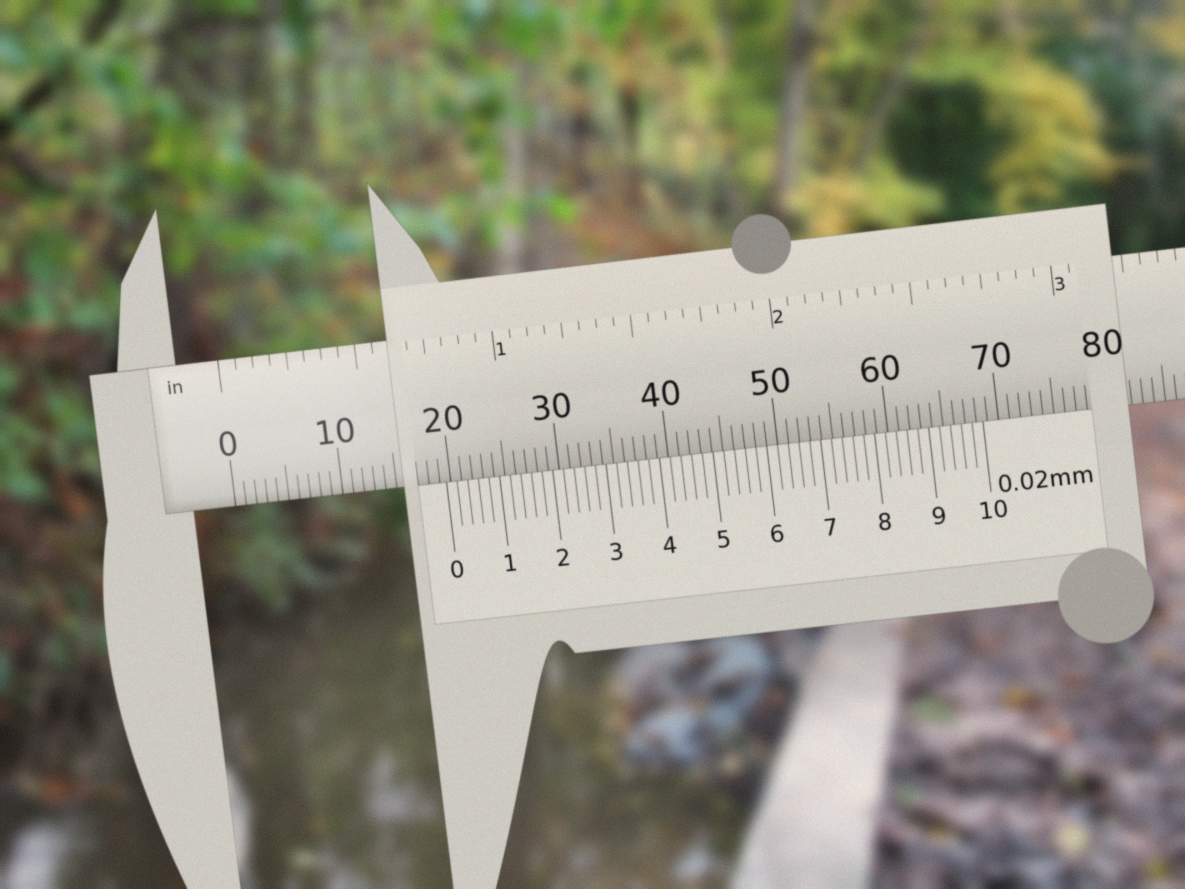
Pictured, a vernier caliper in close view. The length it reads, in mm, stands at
19.6 mm
